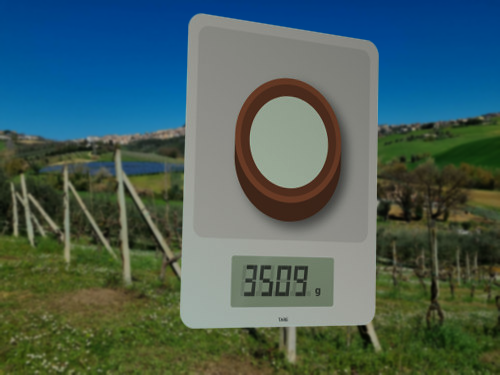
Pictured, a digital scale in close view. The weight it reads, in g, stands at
3509 g
